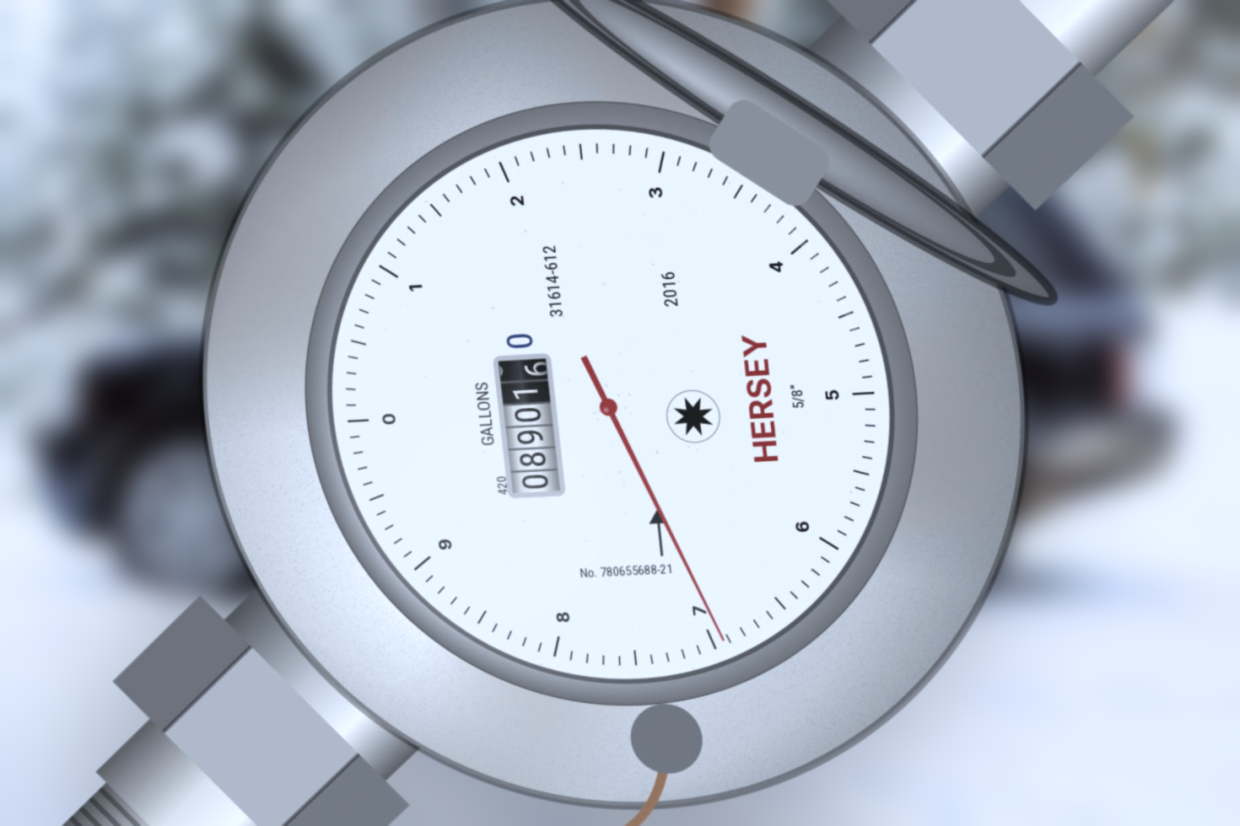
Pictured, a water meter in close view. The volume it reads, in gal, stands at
890156.9 gal
